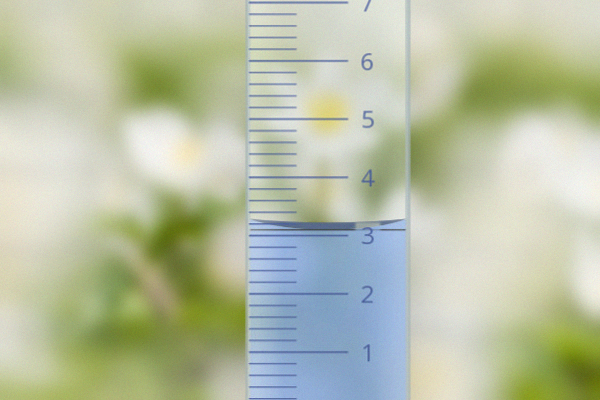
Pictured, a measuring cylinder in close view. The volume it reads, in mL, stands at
3.1 mL
